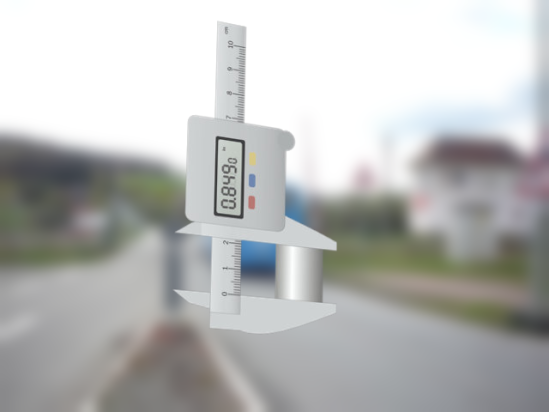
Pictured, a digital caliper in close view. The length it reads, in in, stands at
0.8490 in
